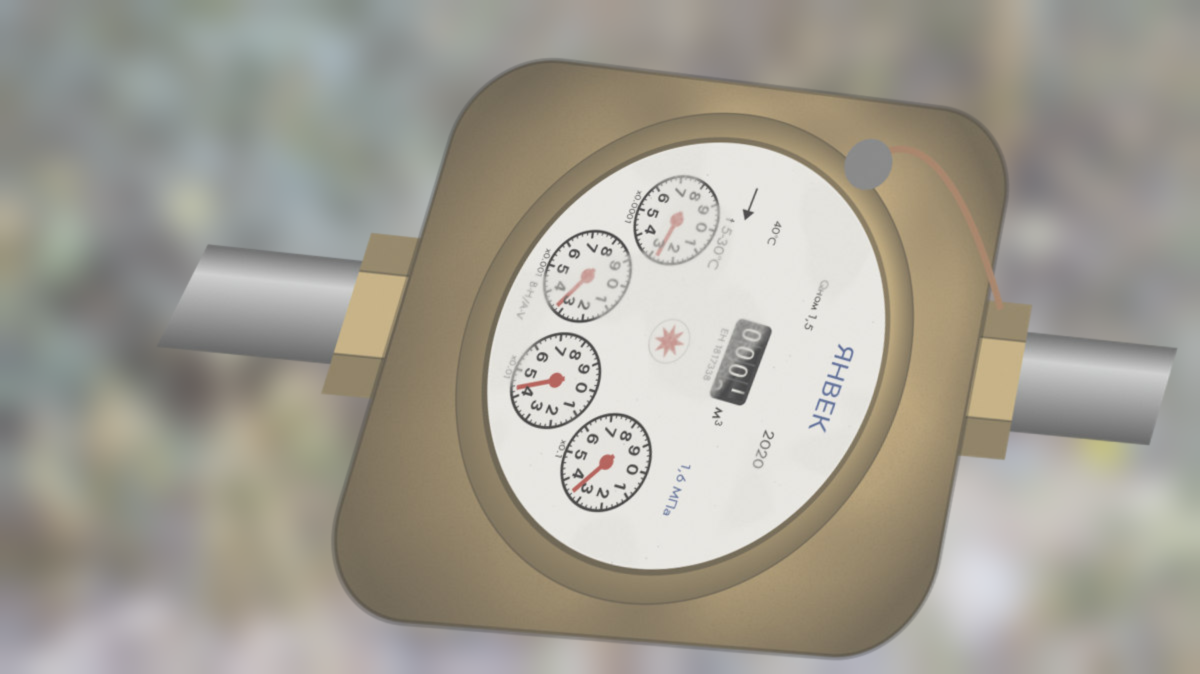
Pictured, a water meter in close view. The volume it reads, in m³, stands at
1.3432 m³
